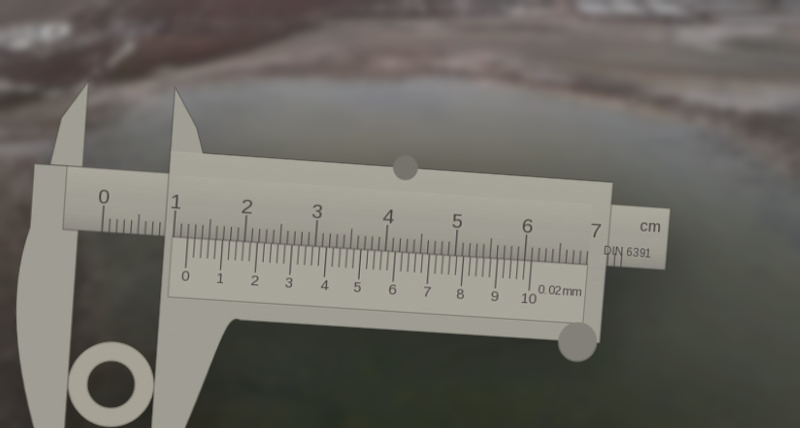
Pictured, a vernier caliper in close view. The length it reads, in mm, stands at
12.0 mm
